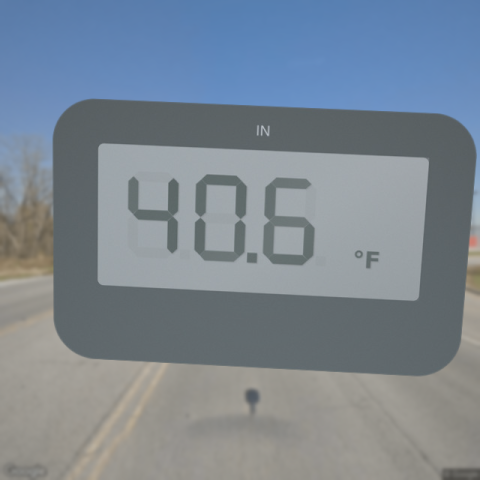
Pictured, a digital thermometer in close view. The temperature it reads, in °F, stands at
40.6 °F
